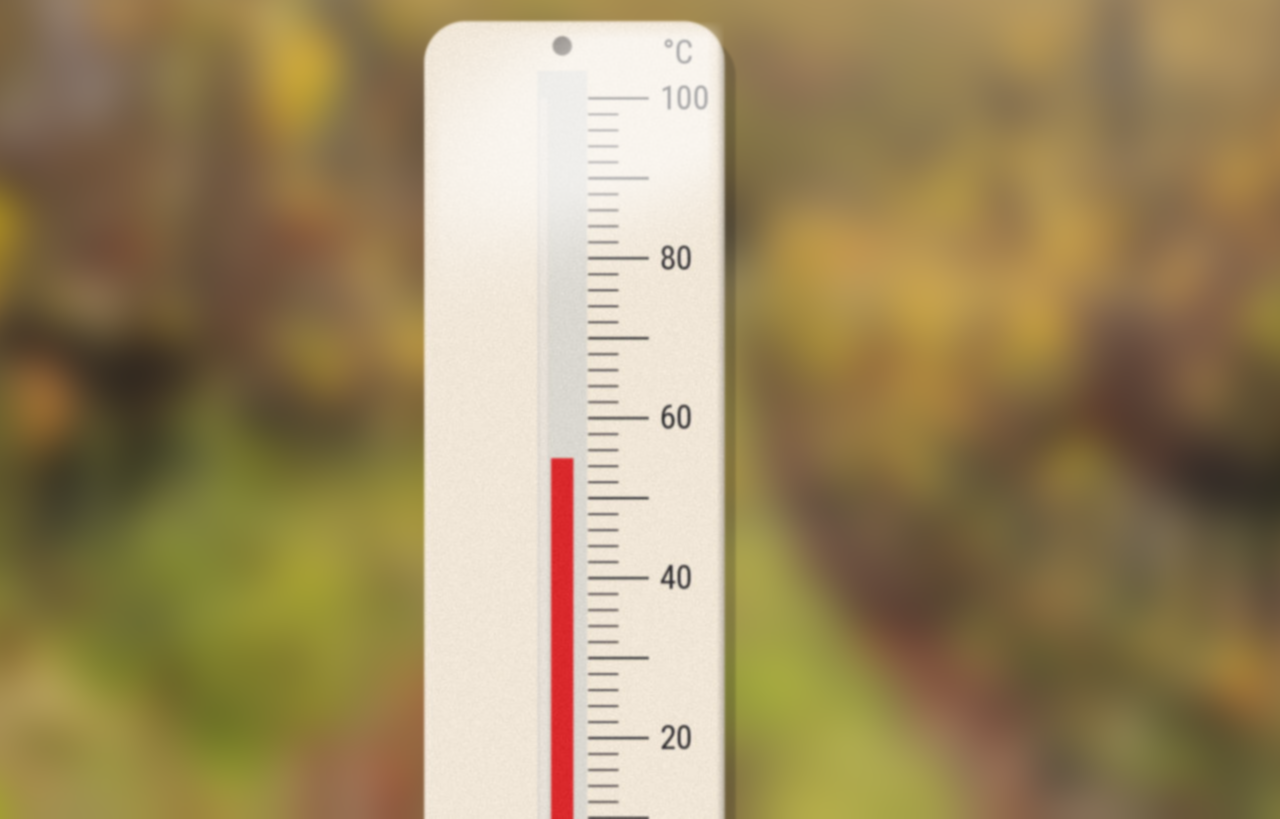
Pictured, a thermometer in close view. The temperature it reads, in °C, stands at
55 °C
